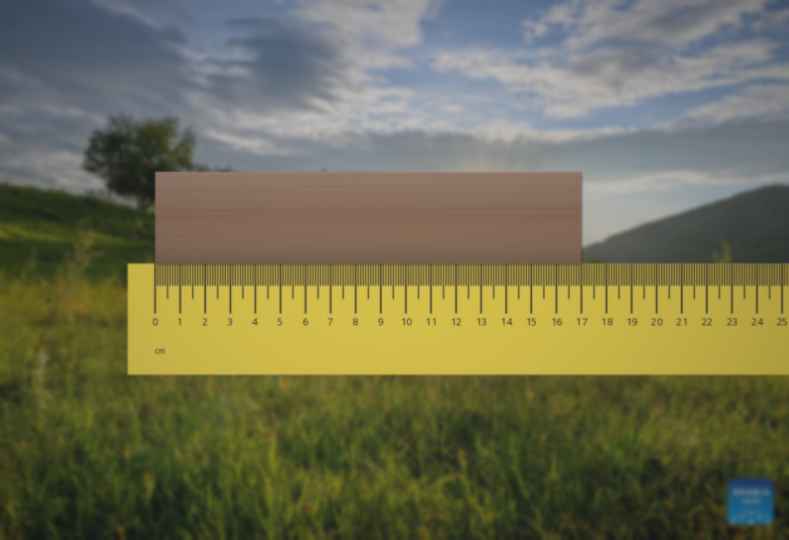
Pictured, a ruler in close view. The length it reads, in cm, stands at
17 cm
